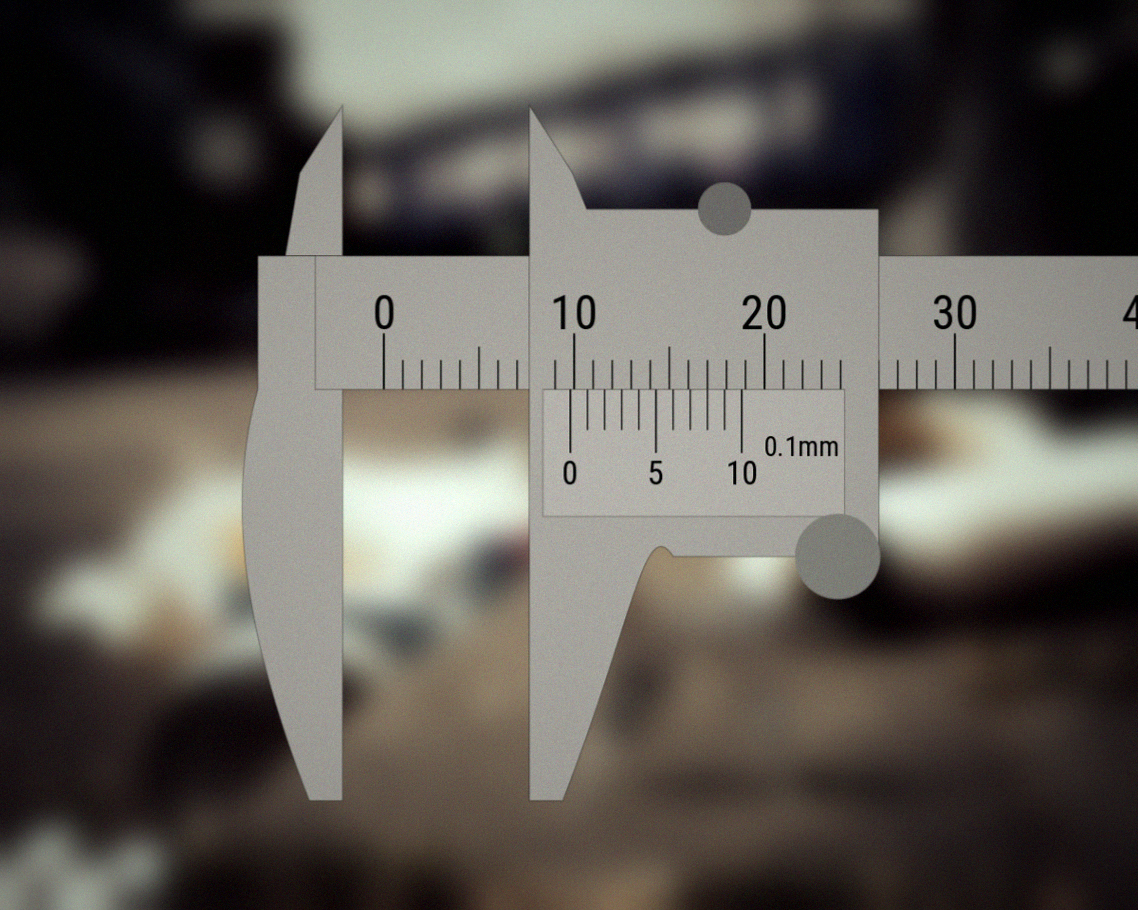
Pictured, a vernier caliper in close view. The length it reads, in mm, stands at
9.8 mm
